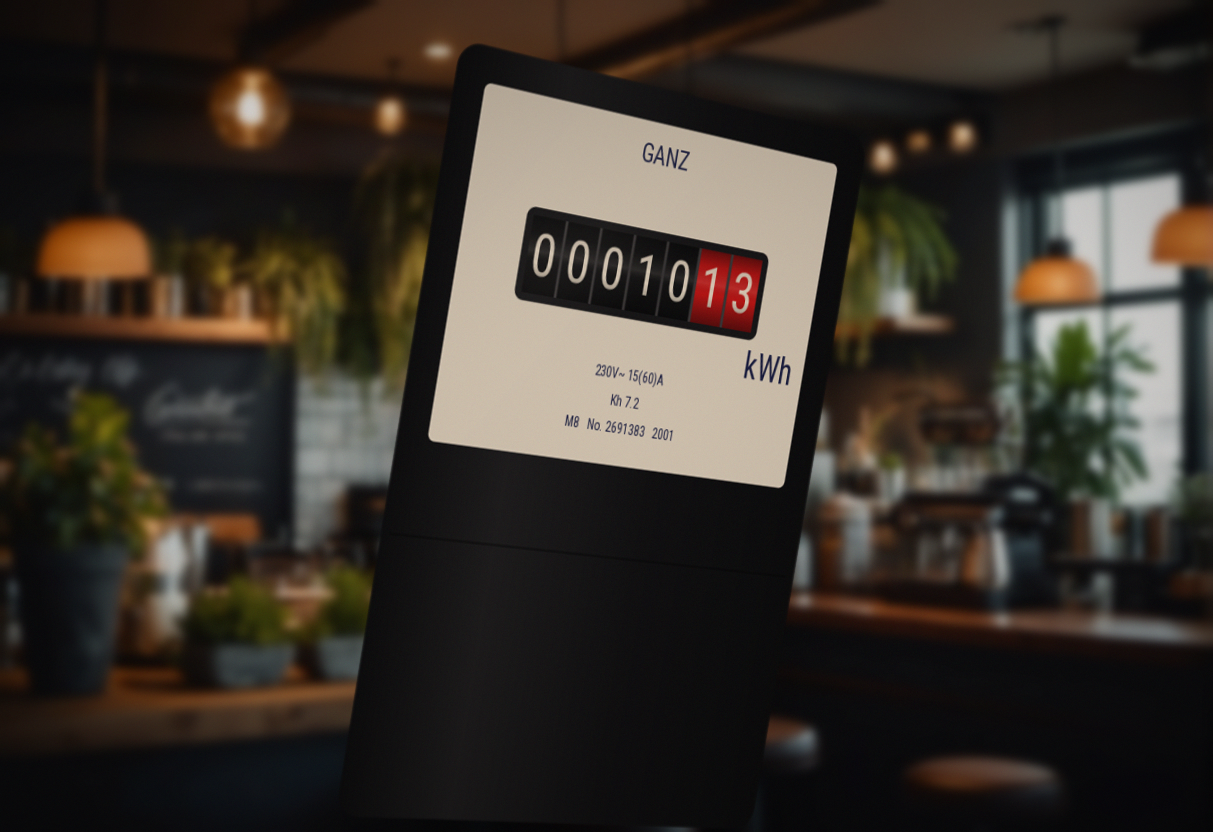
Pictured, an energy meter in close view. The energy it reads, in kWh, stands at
10.13 kWh
